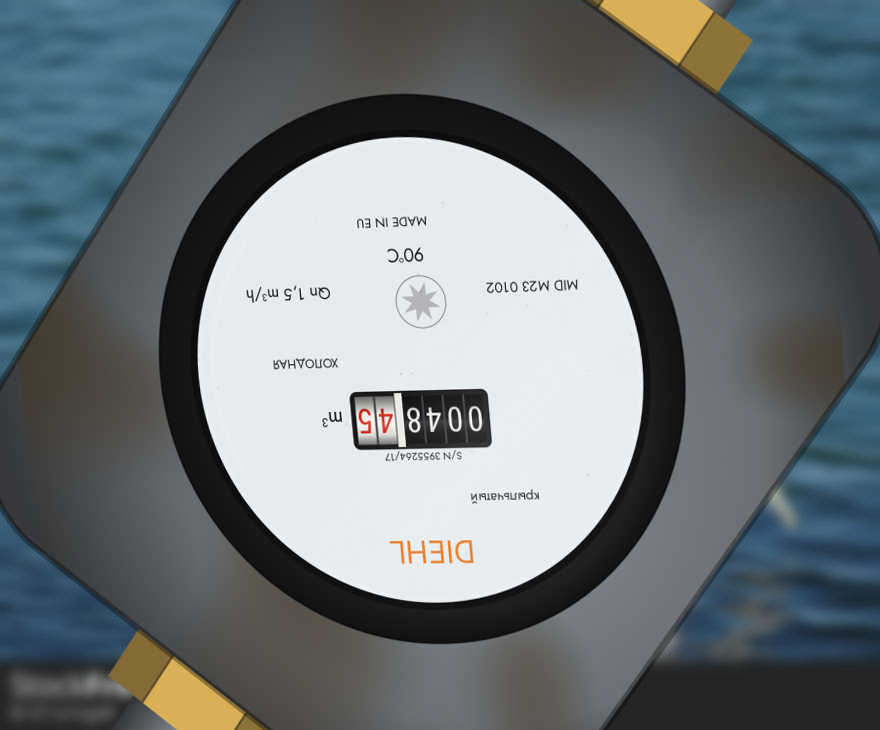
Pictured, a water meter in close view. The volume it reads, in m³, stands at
48.45 m³
